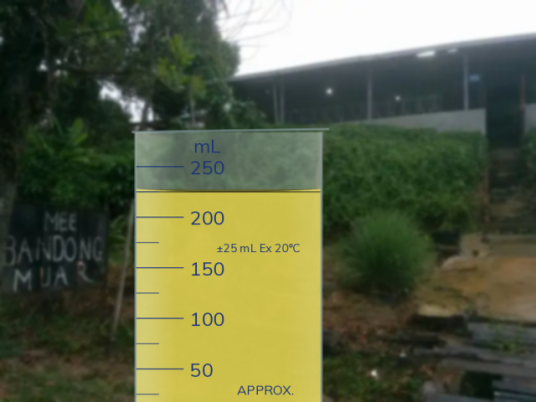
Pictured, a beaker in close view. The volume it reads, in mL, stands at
225 mL
